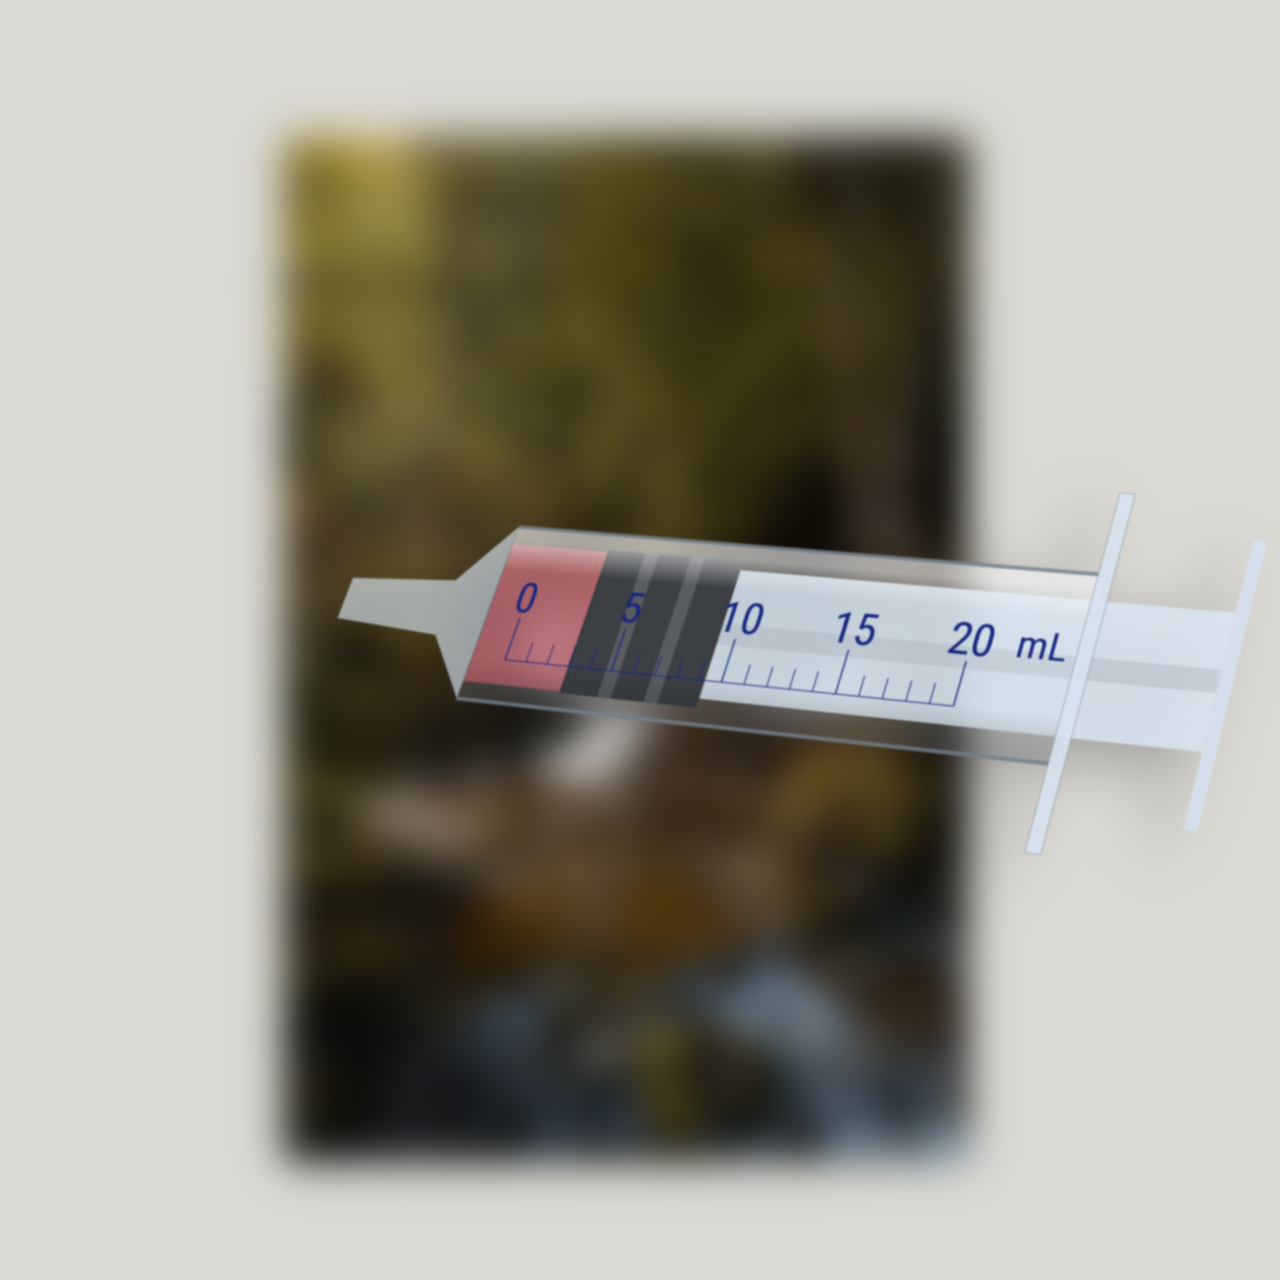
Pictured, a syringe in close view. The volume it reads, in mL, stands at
3 mL
